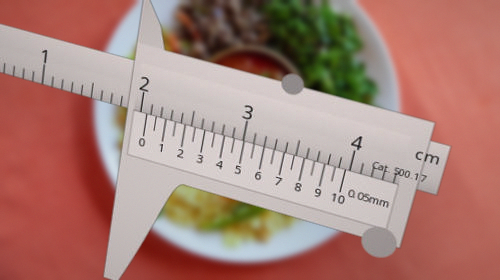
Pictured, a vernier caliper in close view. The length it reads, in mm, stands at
20.6 mm
